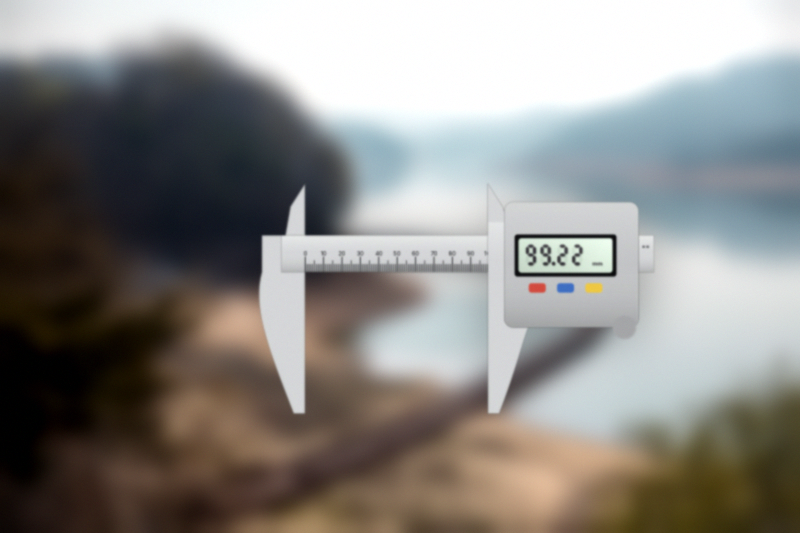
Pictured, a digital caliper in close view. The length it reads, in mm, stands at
99.22 mm
